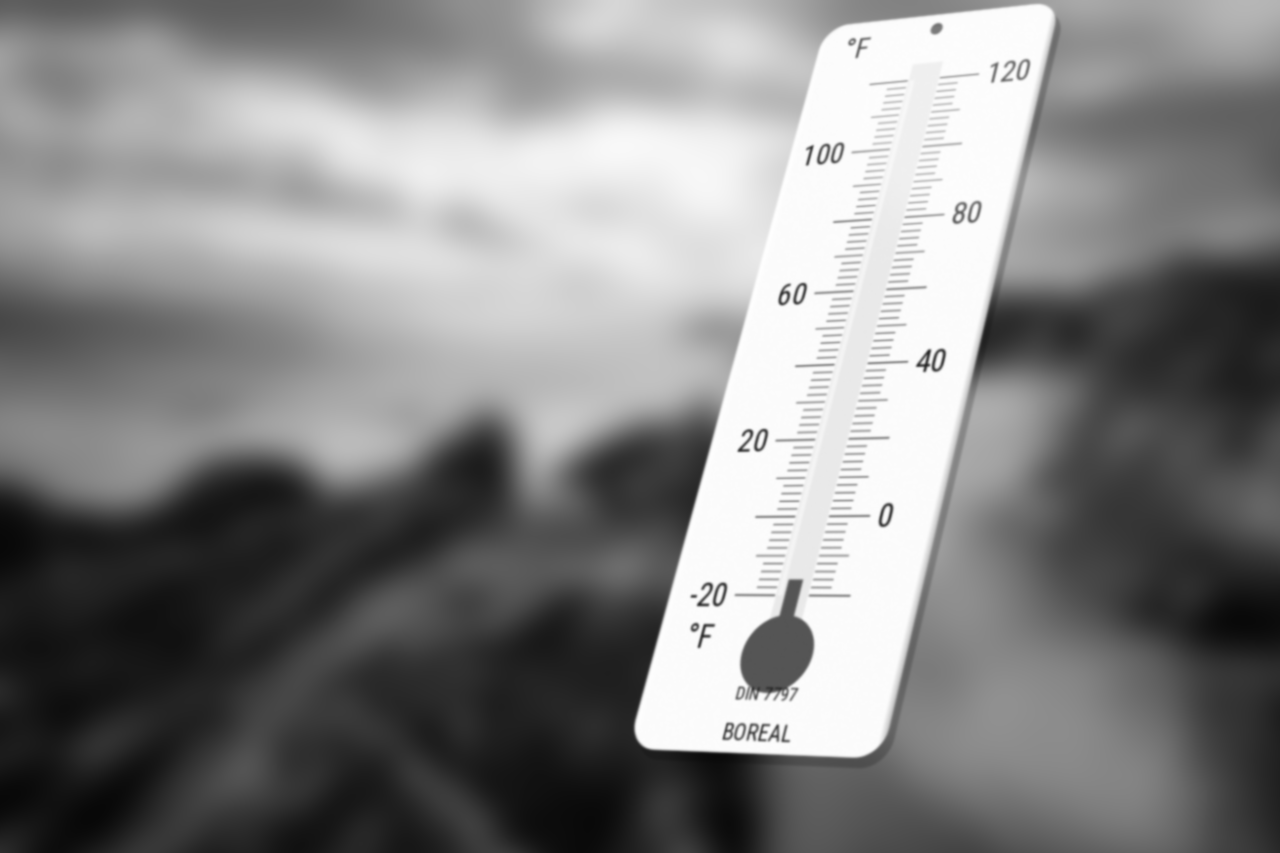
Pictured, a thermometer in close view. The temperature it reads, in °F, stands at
-16 °F
